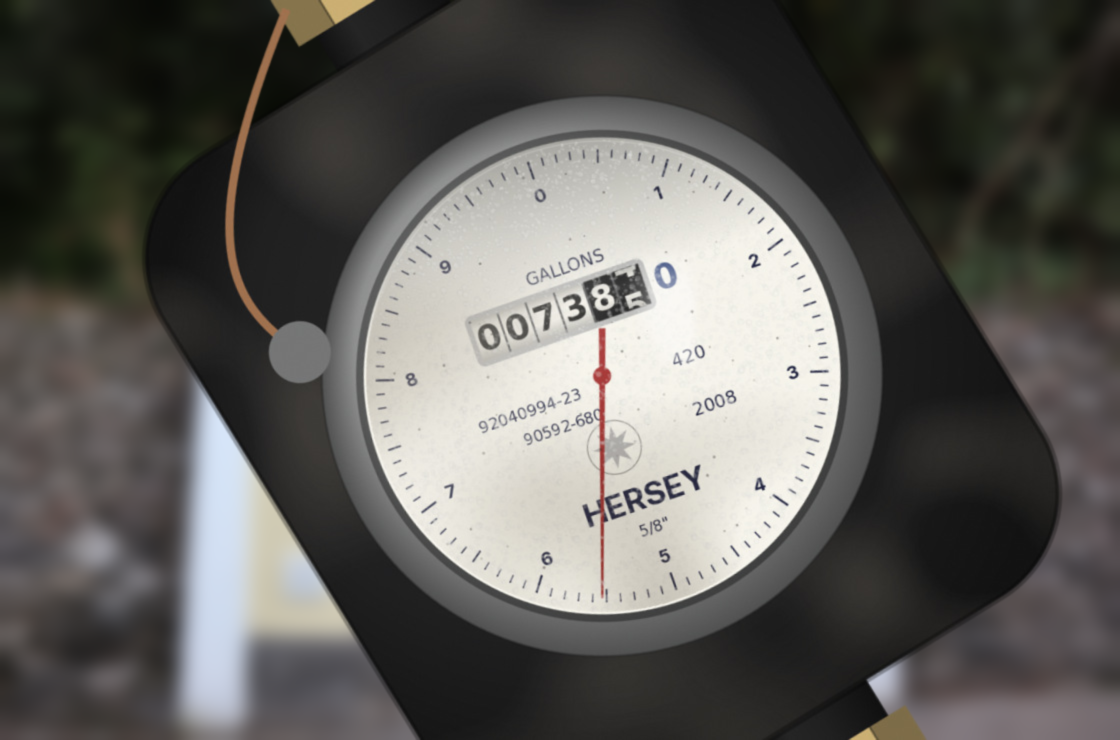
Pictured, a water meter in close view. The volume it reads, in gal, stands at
73845.5 gal
